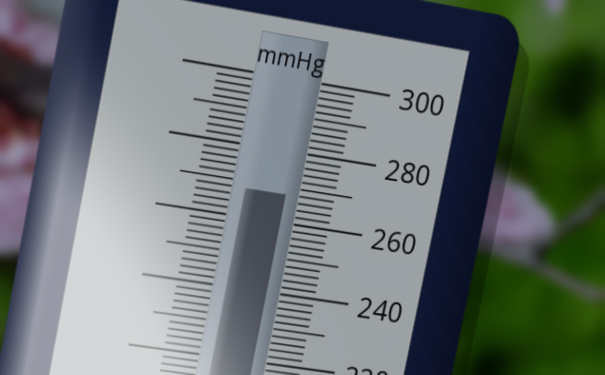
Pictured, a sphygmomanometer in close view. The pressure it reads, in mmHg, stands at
268 mmHg
